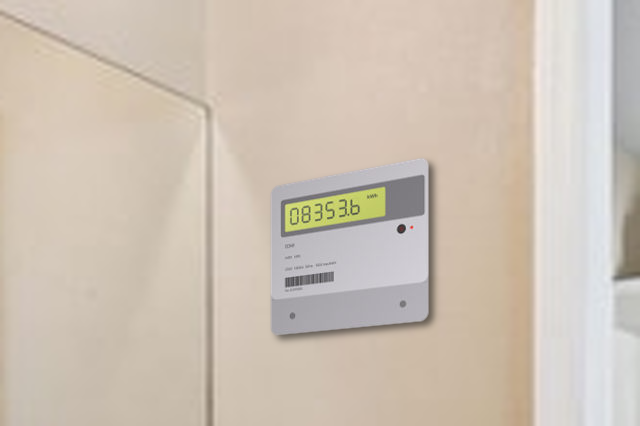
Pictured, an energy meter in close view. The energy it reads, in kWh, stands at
8353.6 kWh
